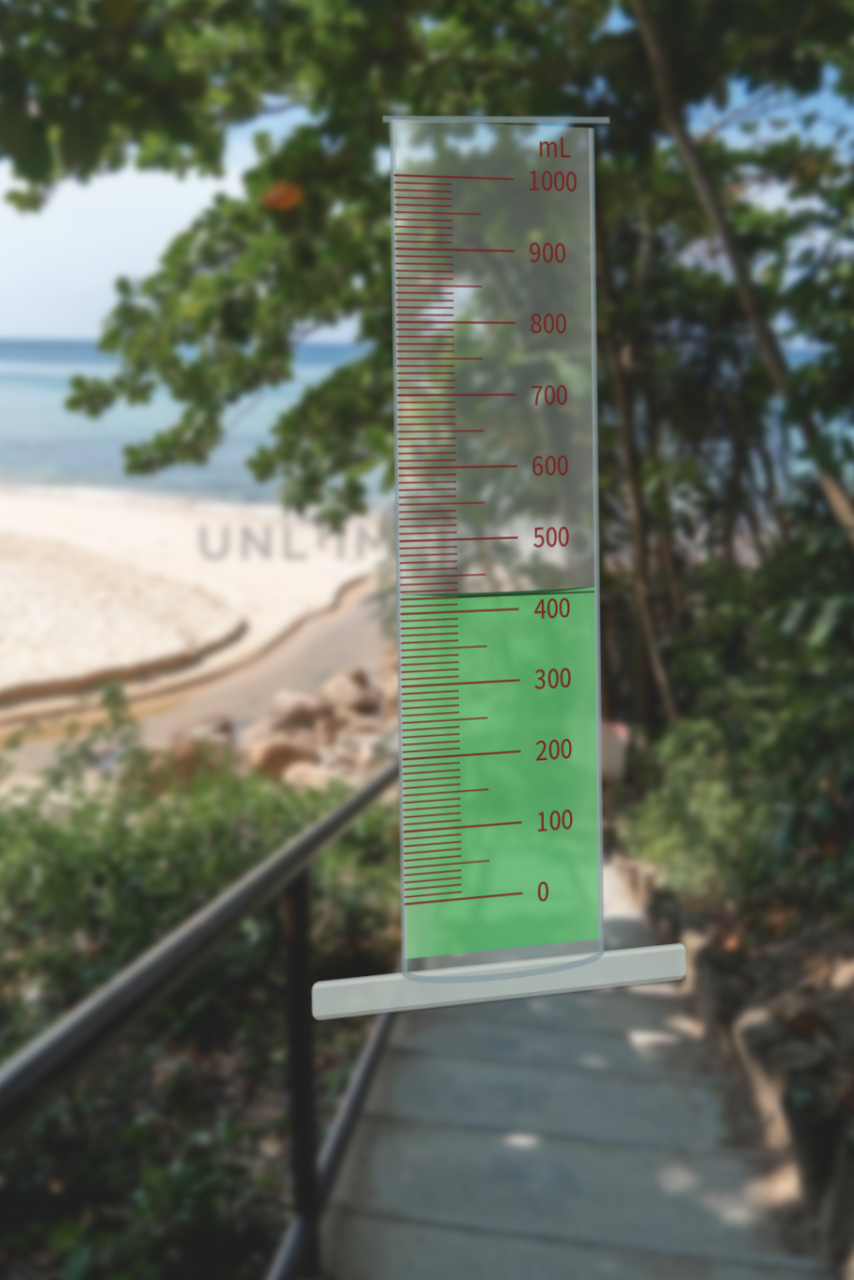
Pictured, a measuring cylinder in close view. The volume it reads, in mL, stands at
420 mL
